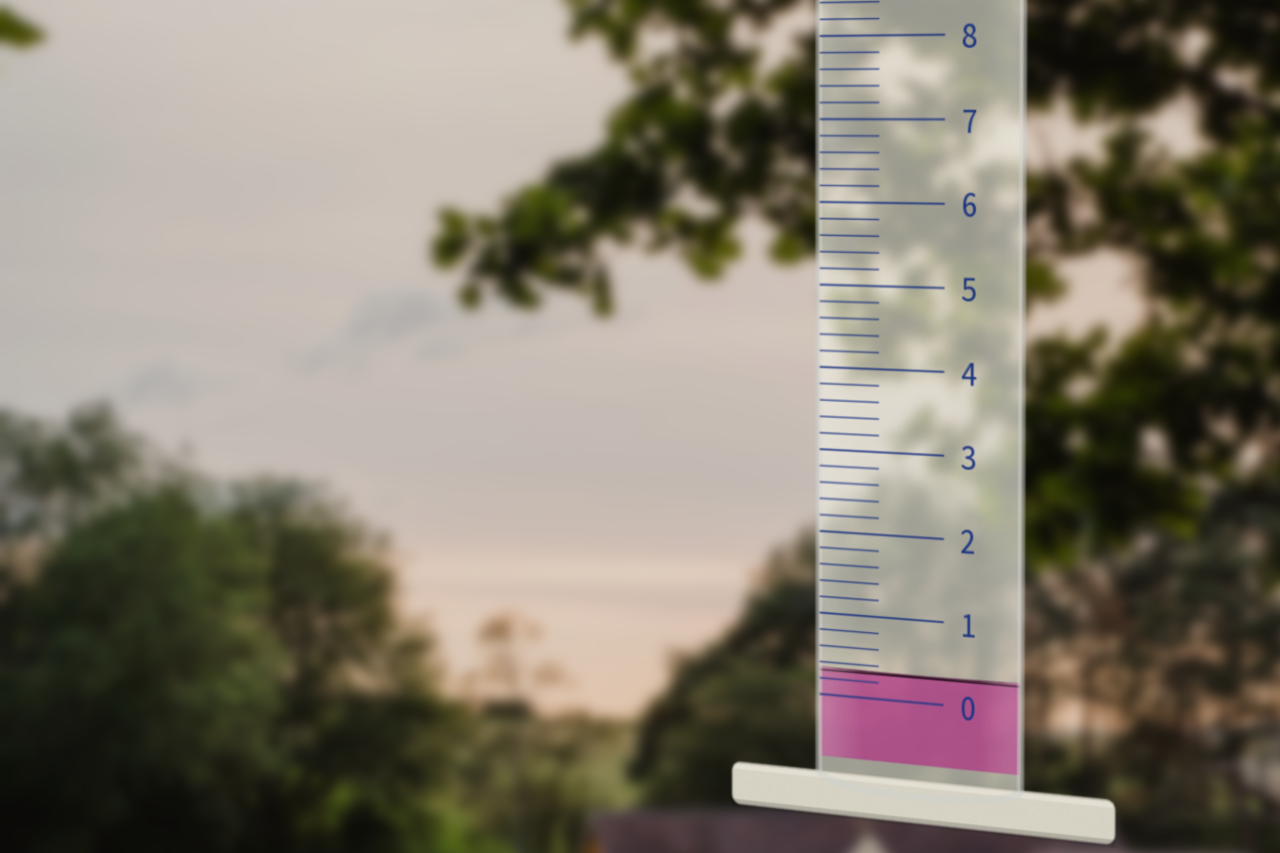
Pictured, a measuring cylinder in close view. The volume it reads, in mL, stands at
0.3 mL
